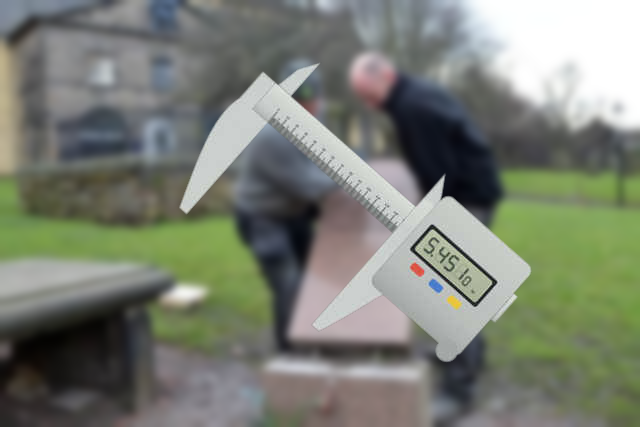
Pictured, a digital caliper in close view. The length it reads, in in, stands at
5.4510 in
